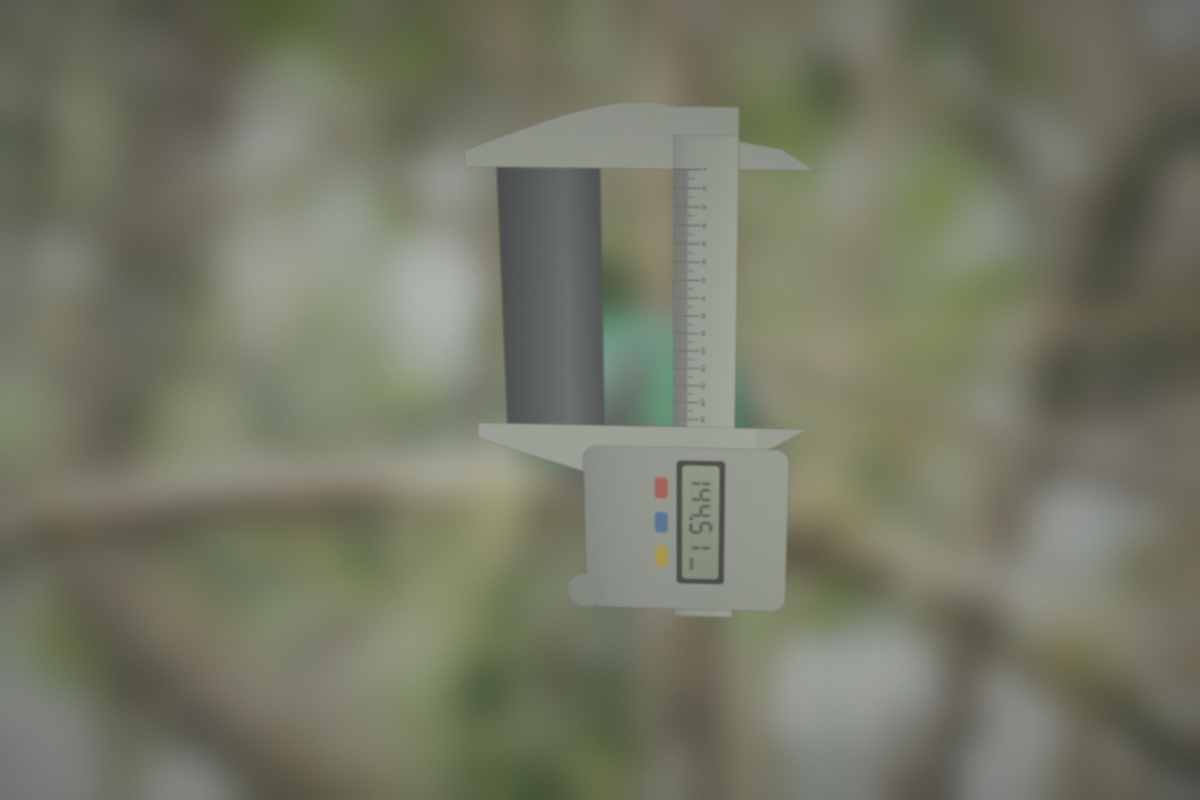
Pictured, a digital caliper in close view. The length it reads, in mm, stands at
144.51 mm
